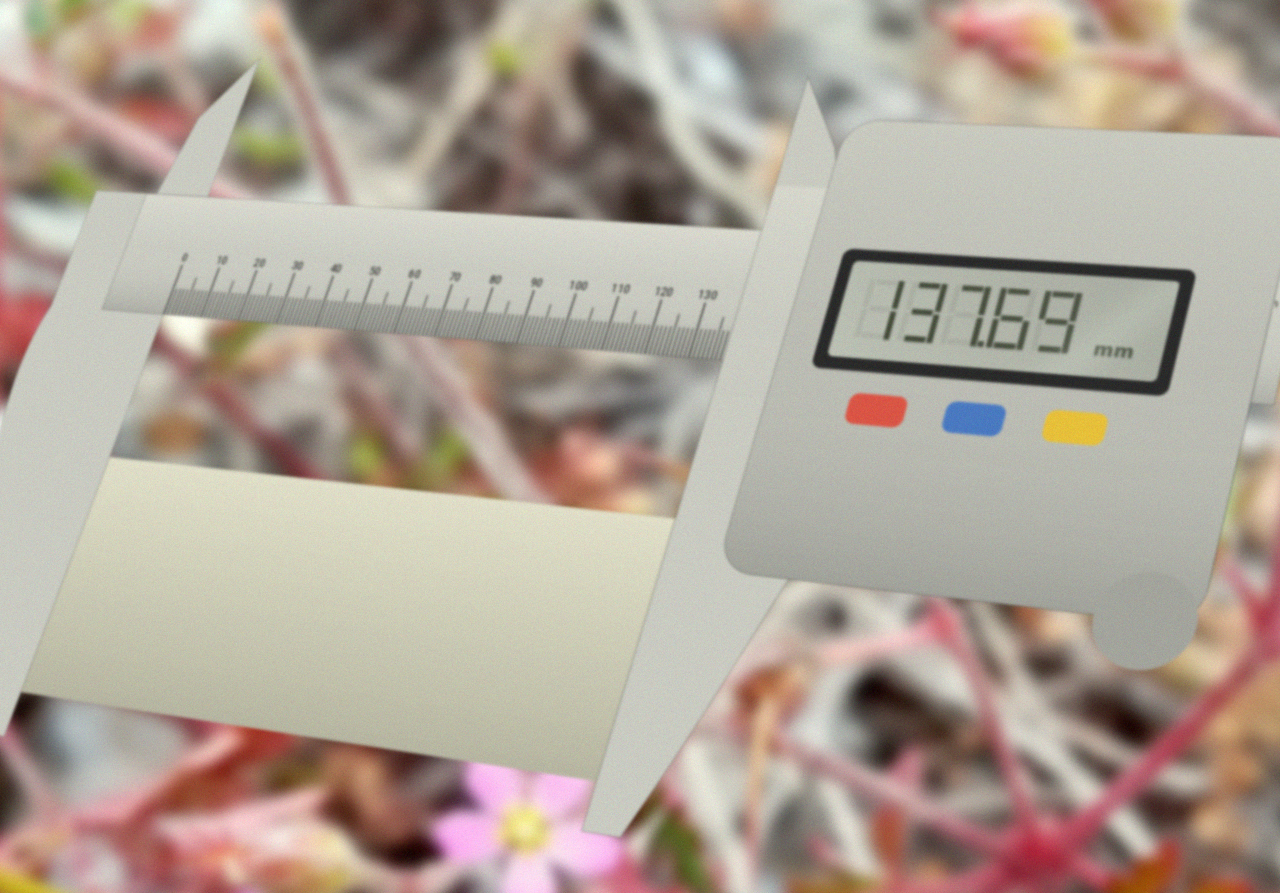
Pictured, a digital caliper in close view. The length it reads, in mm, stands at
137.69 mm
